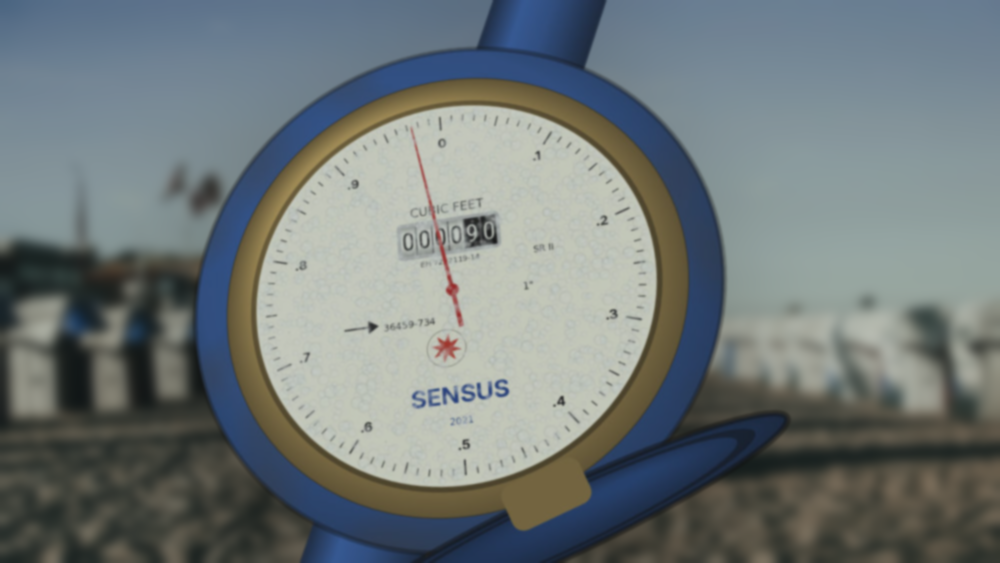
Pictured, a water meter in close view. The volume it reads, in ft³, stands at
89.97 ft³
